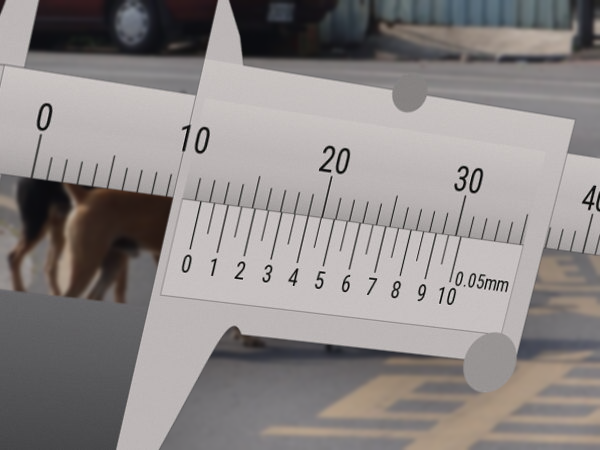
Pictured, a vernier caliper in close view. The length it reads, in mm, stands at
11.4 mm
